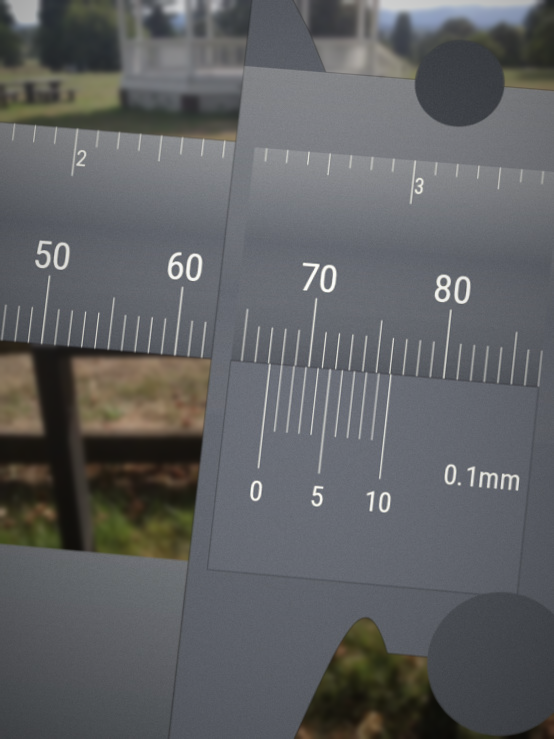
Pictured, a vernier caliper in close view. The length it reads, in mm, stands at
67.1 mm
